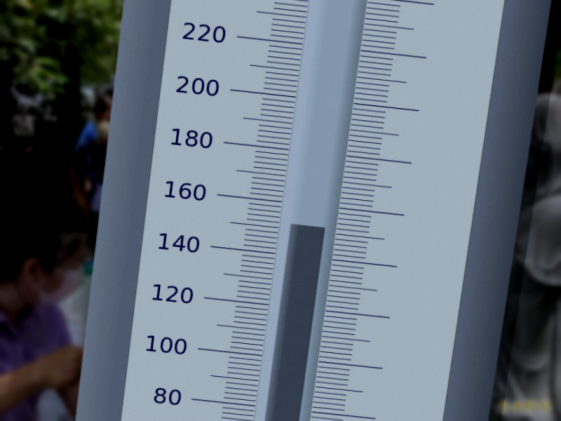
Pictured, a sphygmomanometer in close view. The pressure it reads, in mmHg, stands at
152 mmHg
